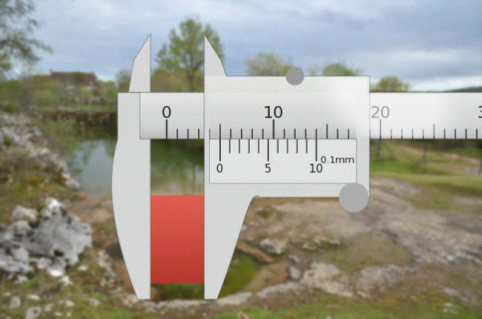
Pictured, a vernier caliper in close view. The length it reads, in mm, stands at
5.0 mm
